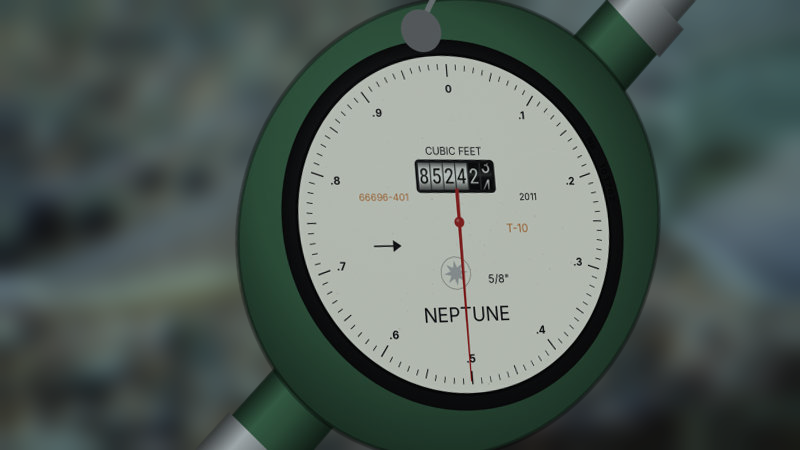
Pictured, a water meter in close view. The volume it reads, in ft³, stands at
852423.50 ft³
